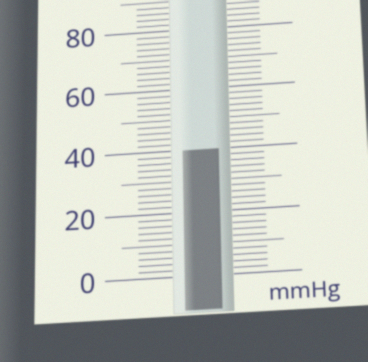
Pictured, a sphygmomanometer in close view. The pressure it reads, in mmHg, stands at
40 mmHg
